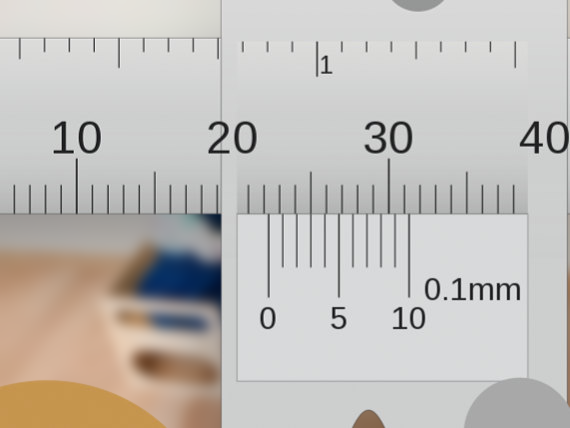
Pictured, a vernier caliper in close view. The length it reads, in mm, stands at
22.3 mm
